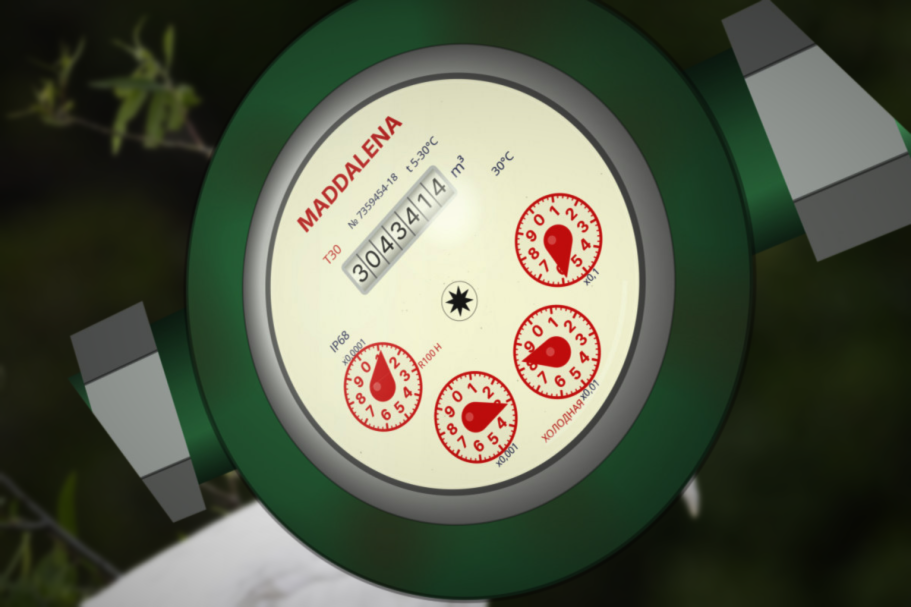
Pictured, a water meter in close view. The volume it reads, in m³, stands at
3043414.5831 m³
